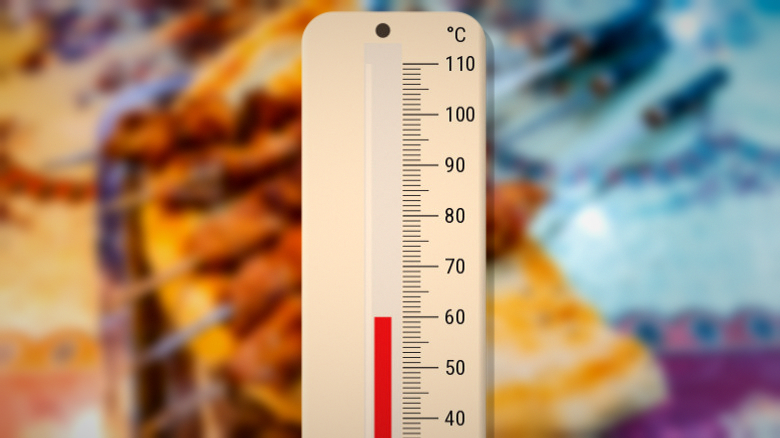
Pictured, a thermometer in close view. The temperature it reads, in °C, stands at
60 °C
